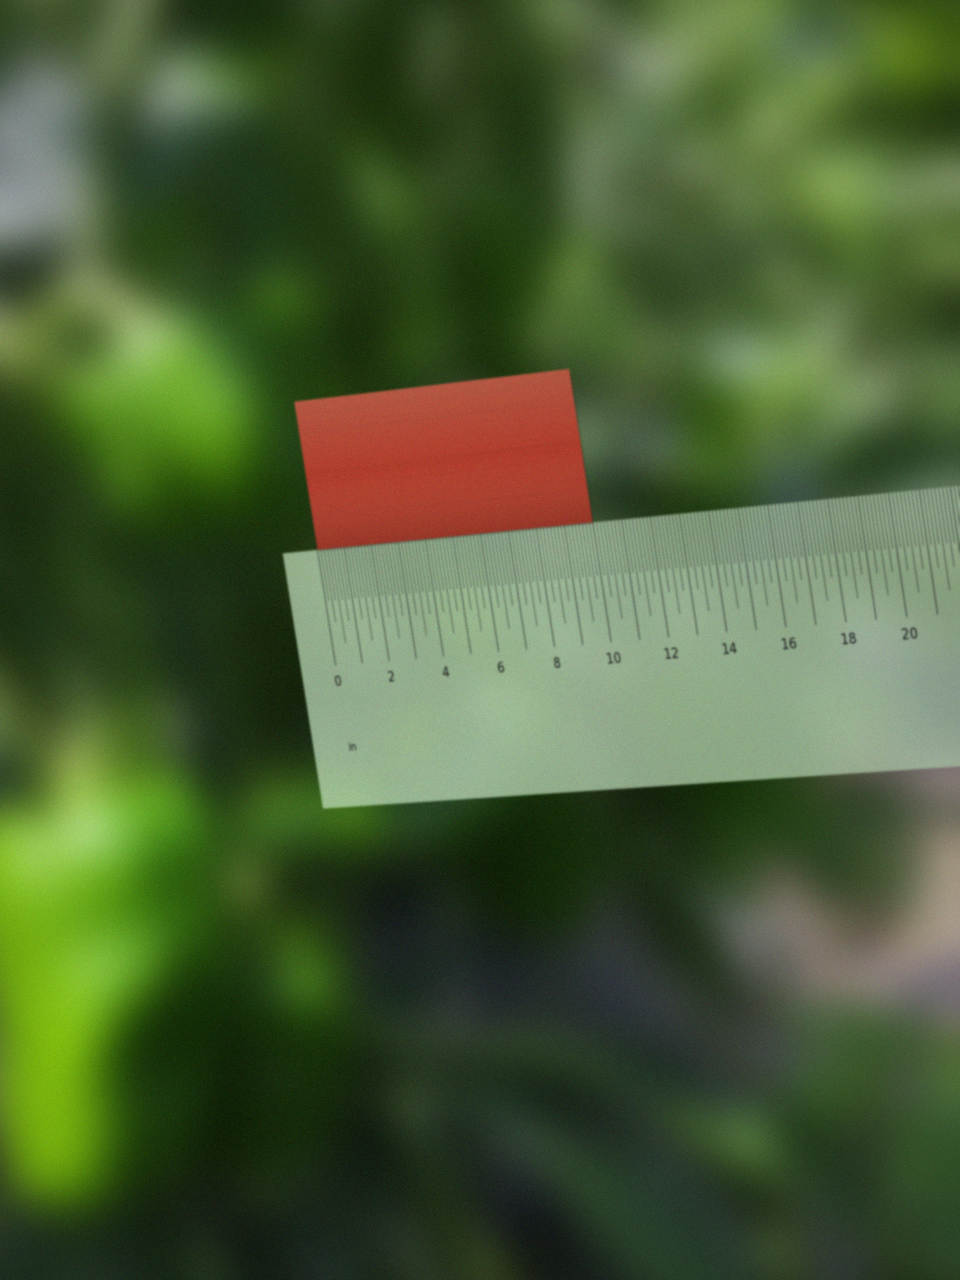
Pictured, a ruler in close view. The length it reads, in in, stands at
10 in
